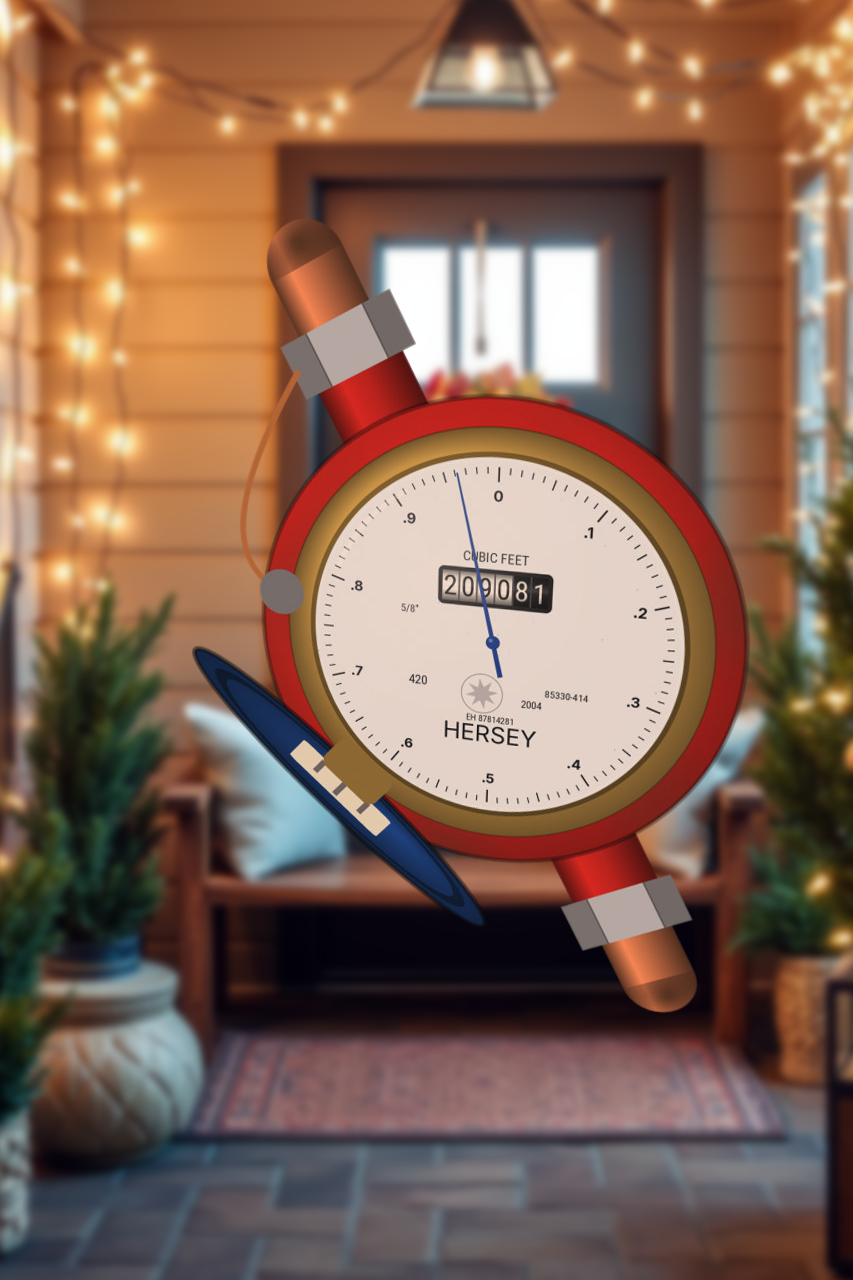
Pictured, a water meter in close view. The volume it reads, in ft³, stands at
209080.96 ft³
